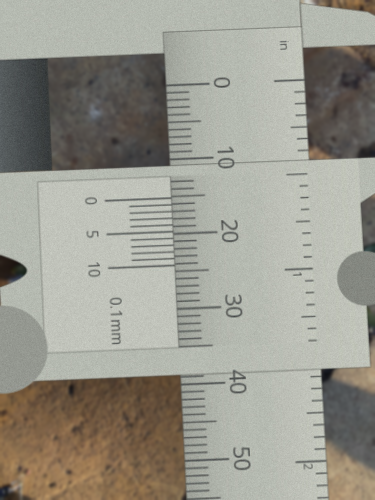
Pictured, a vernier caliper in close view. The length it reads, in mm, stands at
15.2 mm
